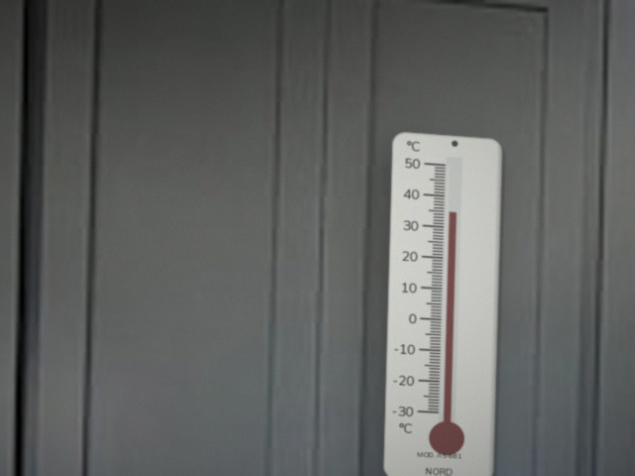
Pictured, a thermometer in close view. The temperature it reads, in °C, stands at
35 °C
